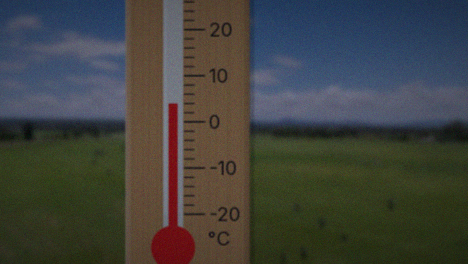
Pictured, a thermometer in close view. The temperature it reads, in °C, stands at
4 °C
